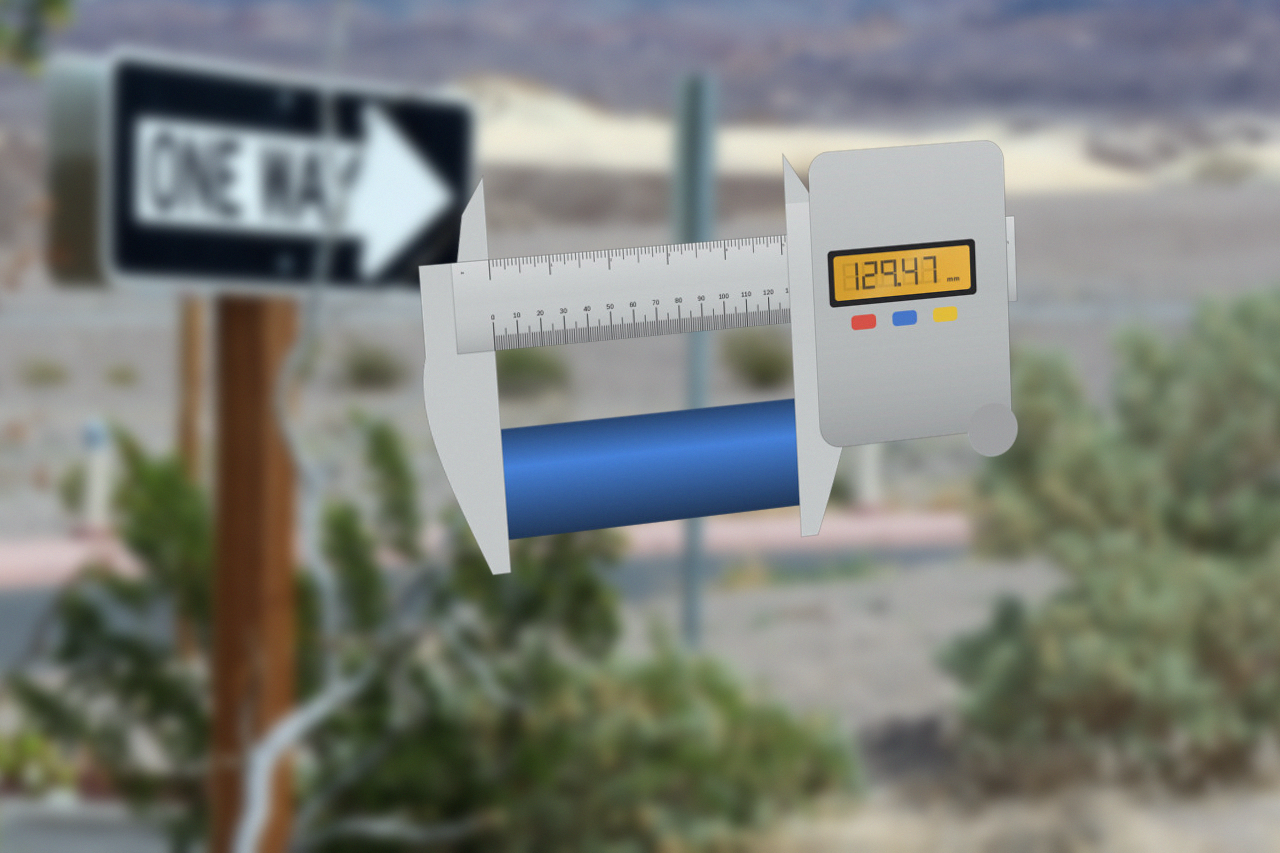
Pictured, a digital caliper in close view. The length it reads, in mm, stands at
129.47 mm
